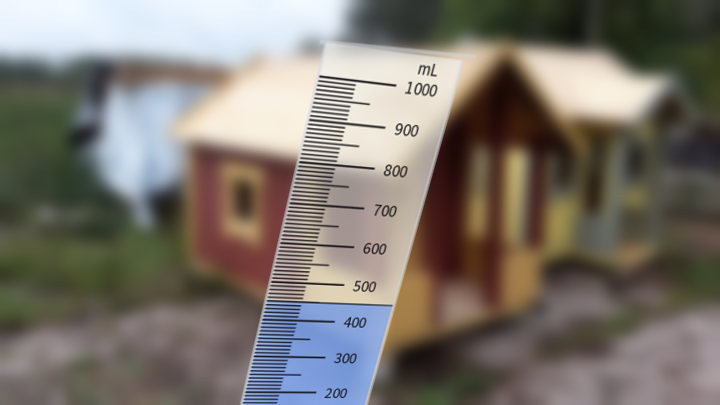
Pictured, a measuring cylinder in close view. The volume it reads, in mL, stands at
450 mL
